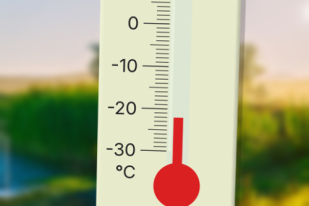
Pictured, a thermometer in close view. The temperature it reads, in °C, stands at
-22 °C
